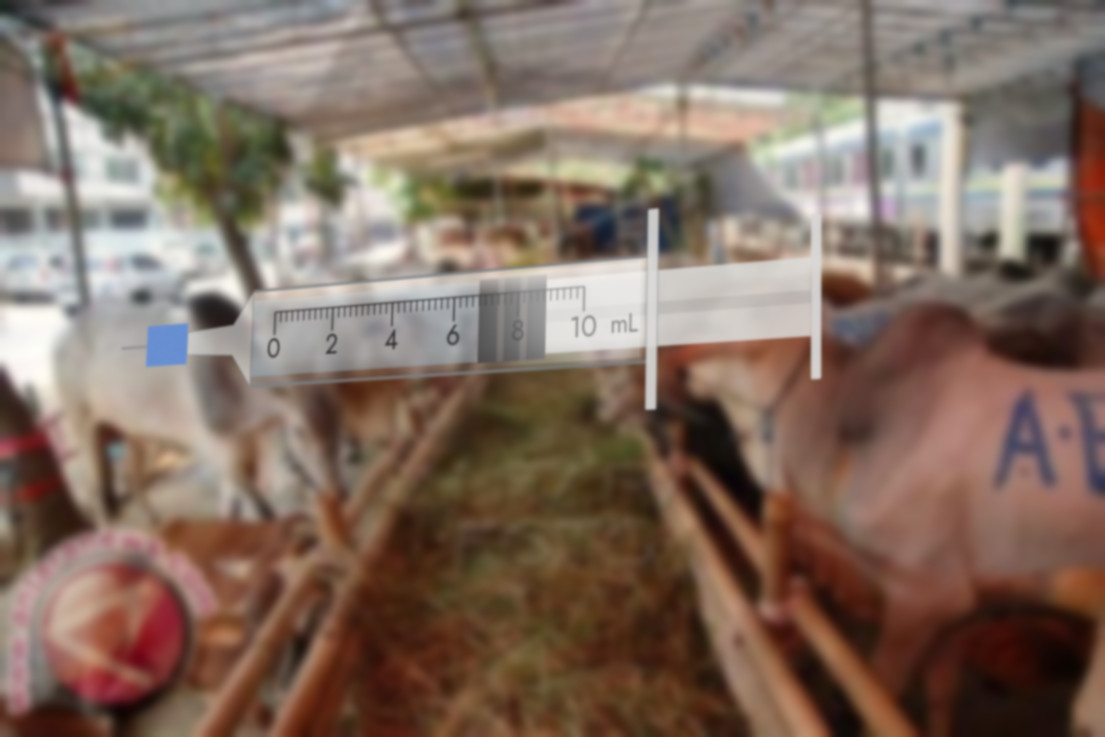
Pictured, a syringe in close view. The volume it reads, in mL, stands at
6.8 mL
